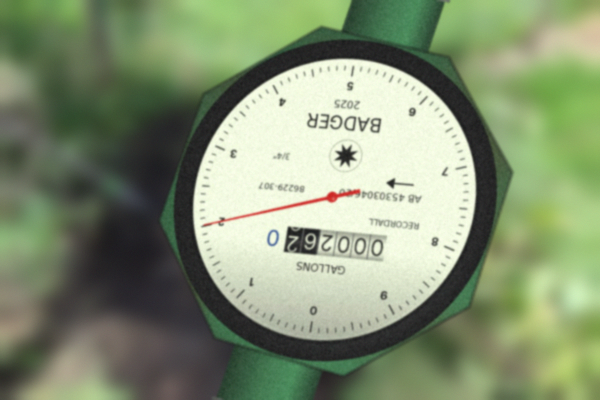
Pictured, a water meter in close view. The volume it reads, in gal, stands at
2622.0 gal
